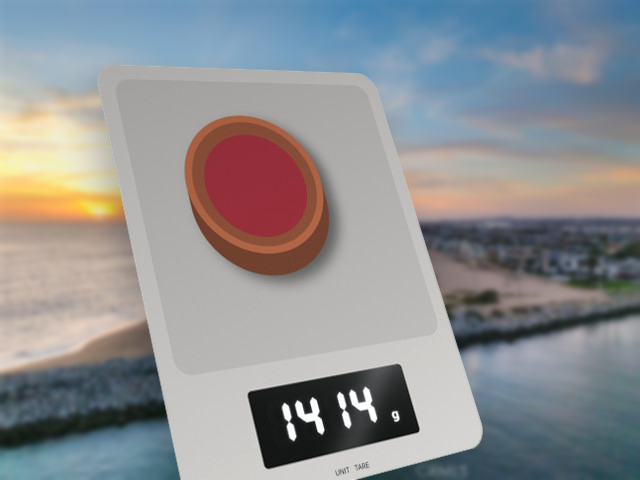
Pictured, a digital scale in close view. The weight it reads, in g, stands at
1414 g
